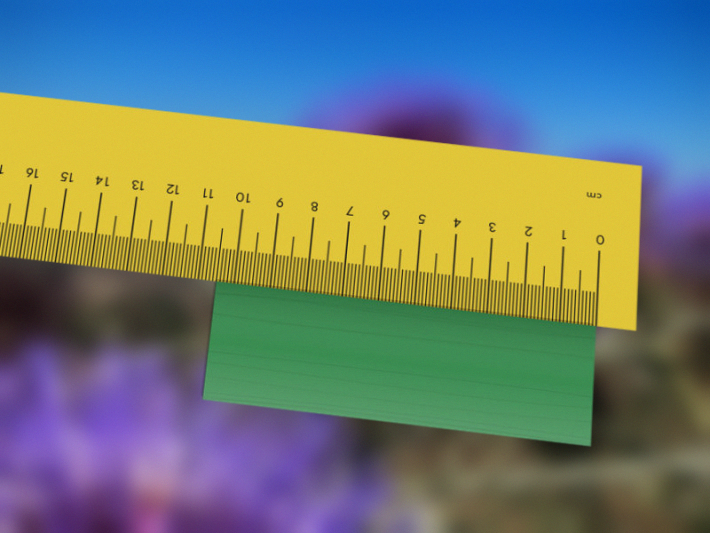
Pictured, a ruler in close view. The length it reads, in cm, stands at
10.5 cm
